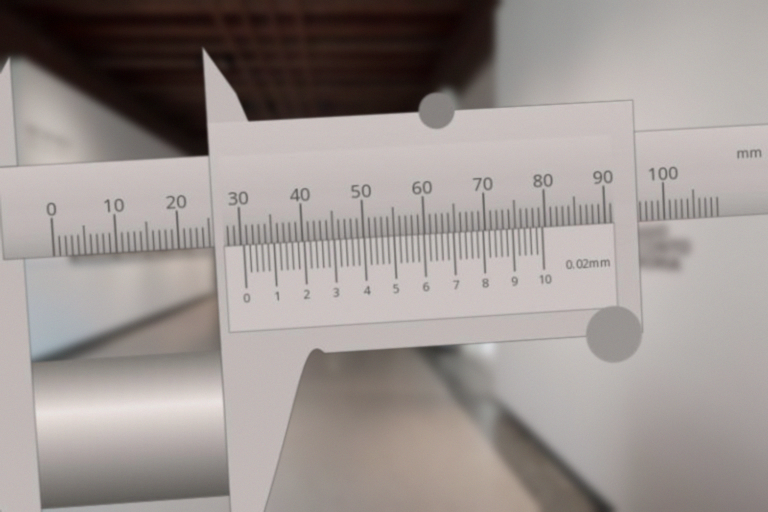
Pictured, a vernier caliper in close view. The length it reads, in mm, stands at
30.5 mm
